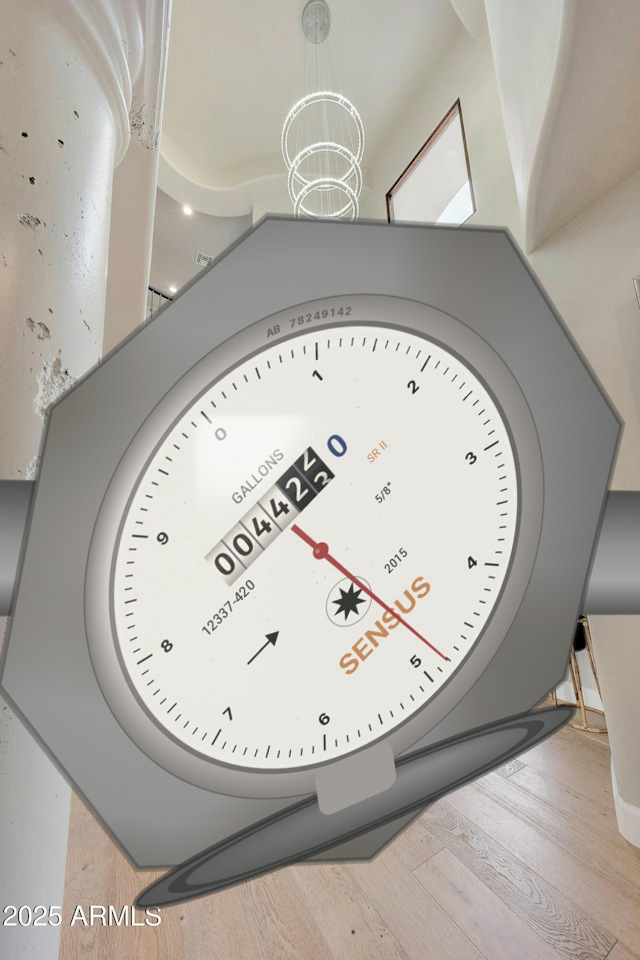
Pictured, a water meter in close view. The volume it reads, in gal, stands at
44224.8 gal
